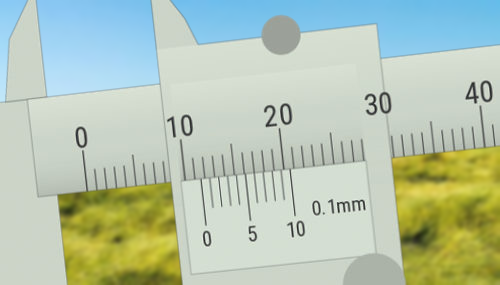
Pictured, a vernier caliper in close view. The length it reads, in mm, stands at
11.6 mm
